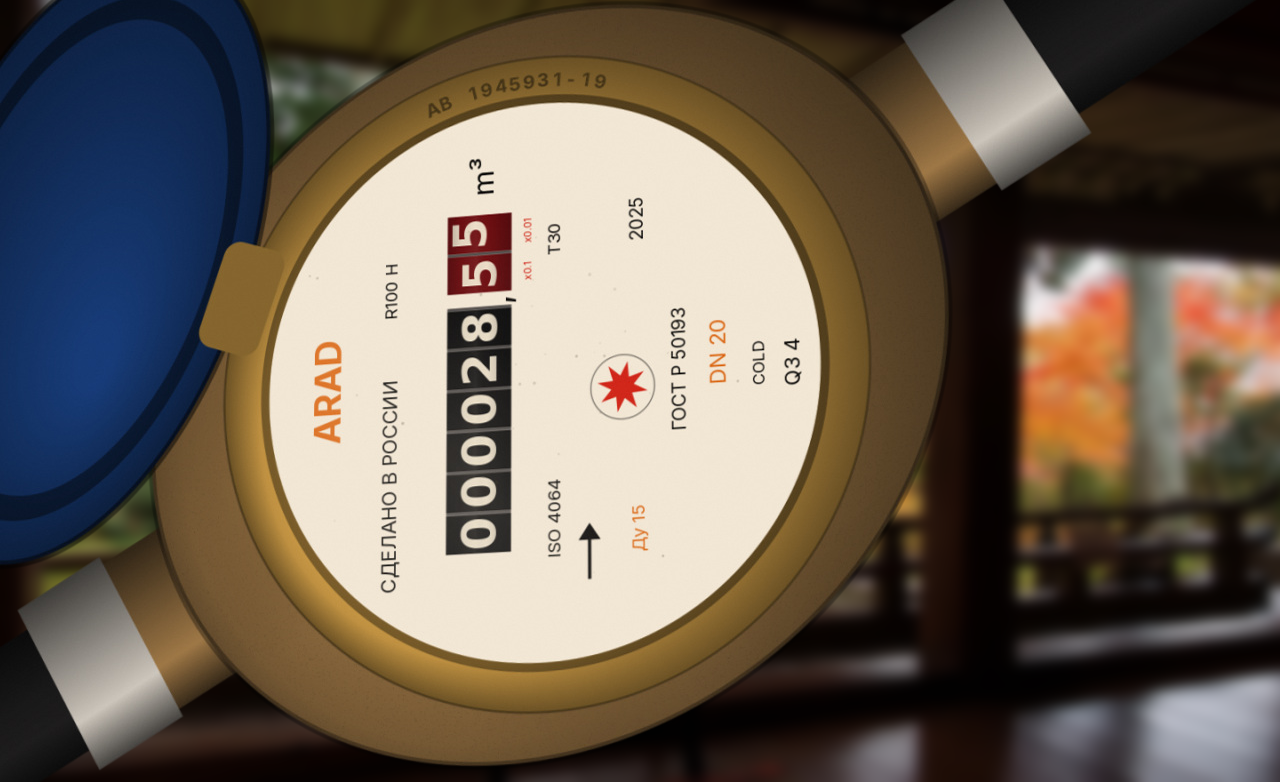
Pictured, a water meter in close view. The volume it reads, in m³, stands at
28.55 m³
